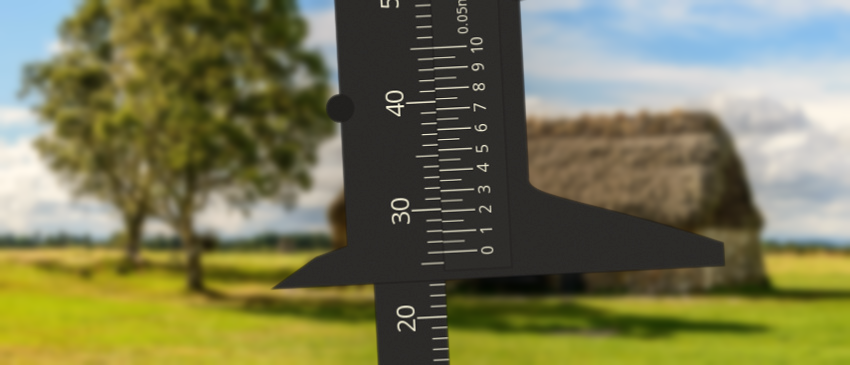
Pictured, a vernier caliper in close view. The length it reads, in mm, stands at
26.0 mm
